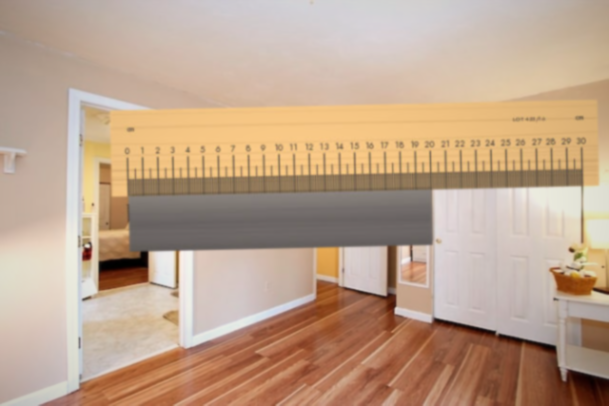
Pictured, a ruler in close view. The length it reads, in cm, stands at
20 cm
